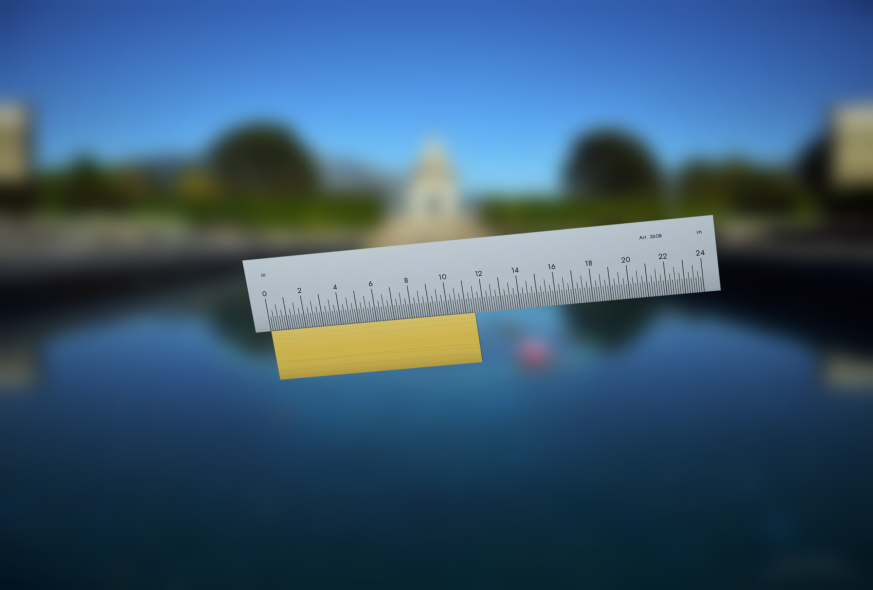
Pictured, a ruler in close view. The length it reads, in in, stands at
11.5 in
